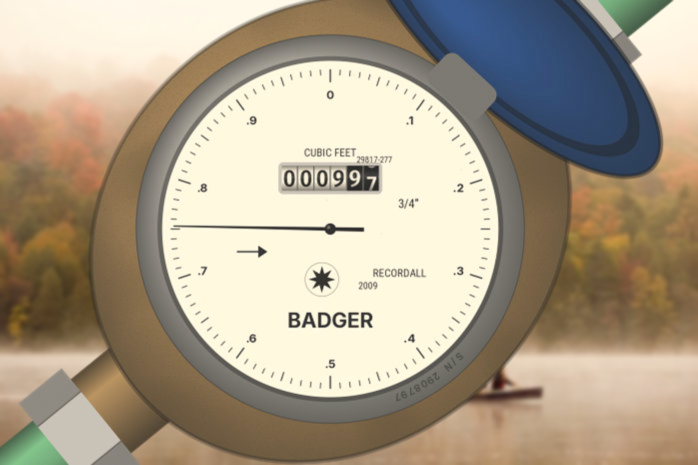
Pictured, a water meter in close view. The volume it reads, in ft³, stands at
996.75 ft³
